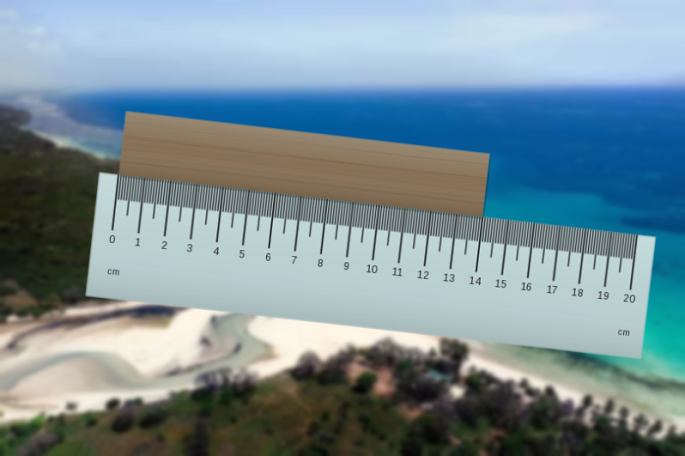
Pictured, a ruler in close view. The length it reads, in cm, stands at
14 cm
